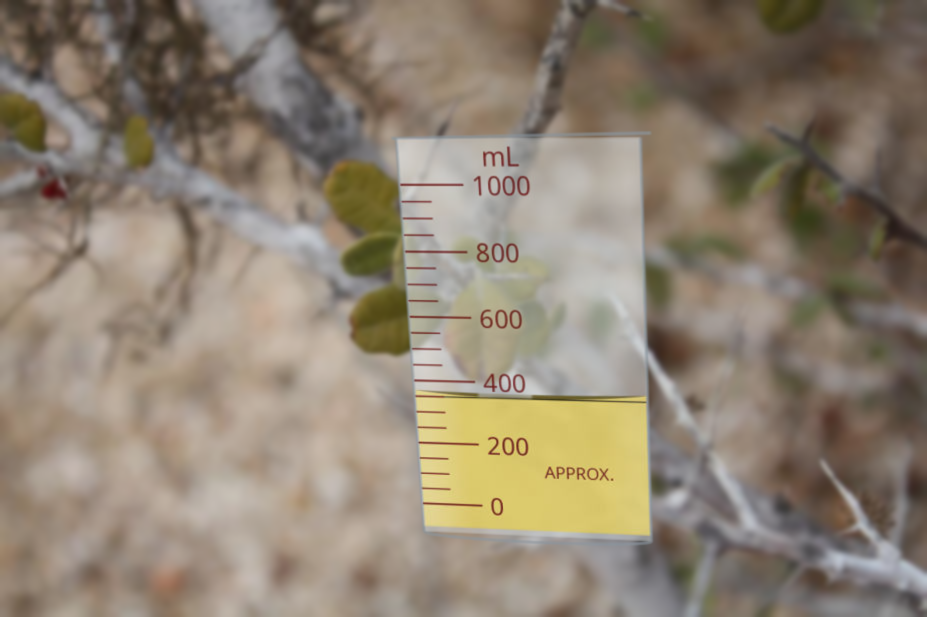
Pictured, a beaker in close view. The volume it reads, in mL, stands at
350 mL
